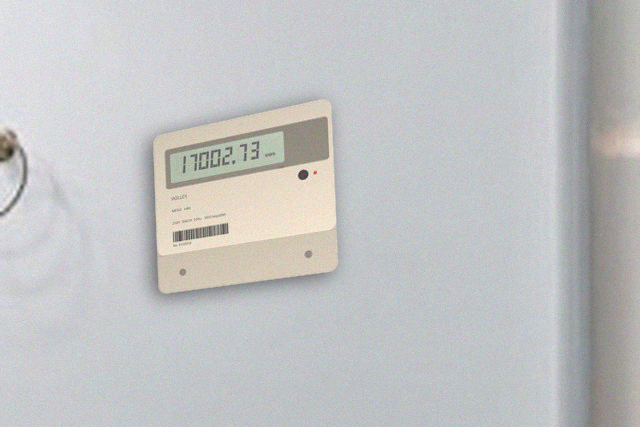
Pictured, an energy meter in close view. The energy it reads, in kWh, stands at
17002.73 kWh
